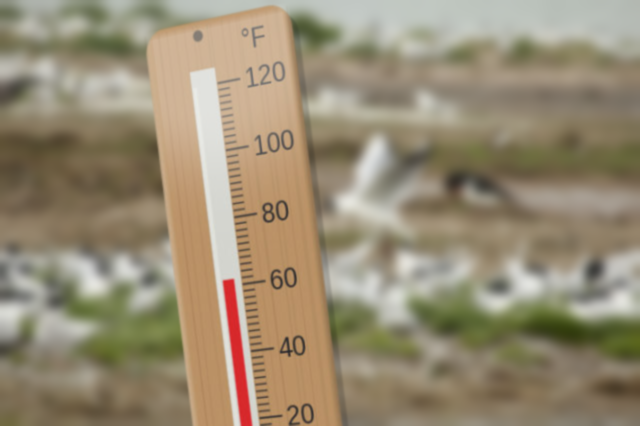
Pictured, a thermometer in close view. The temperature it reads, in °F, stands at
62 °F
